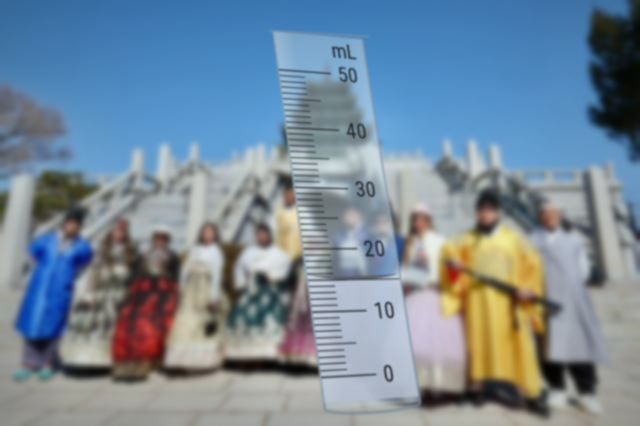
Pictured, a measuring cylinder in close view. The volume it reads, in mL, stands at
15 mL
